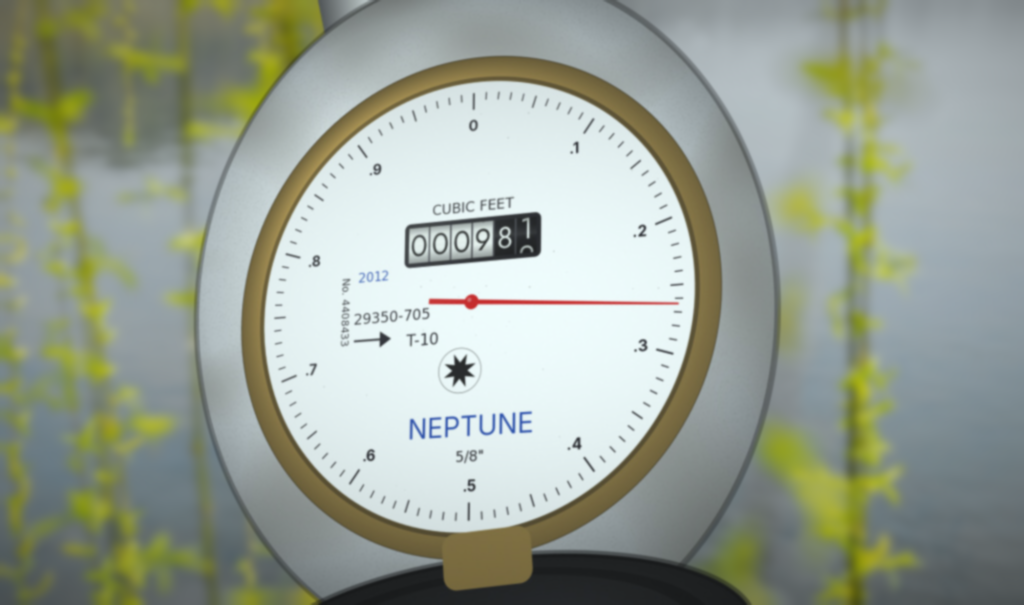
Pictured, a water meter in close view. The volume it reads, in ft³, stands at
981.26 ft³
